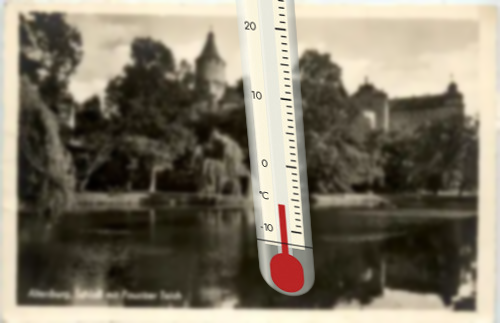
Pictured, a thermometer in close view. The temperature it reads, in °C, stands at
-6 °C
